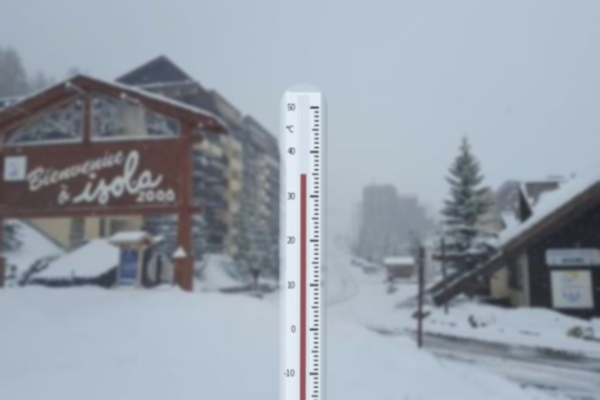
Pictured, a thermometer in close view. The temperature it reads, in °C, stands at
35 °C
